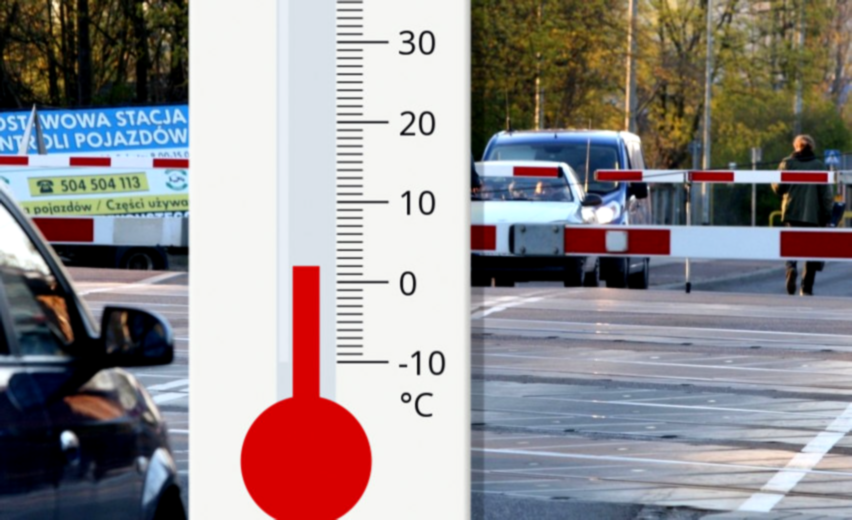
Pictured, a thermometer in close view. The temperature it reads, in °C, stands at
2 °C
